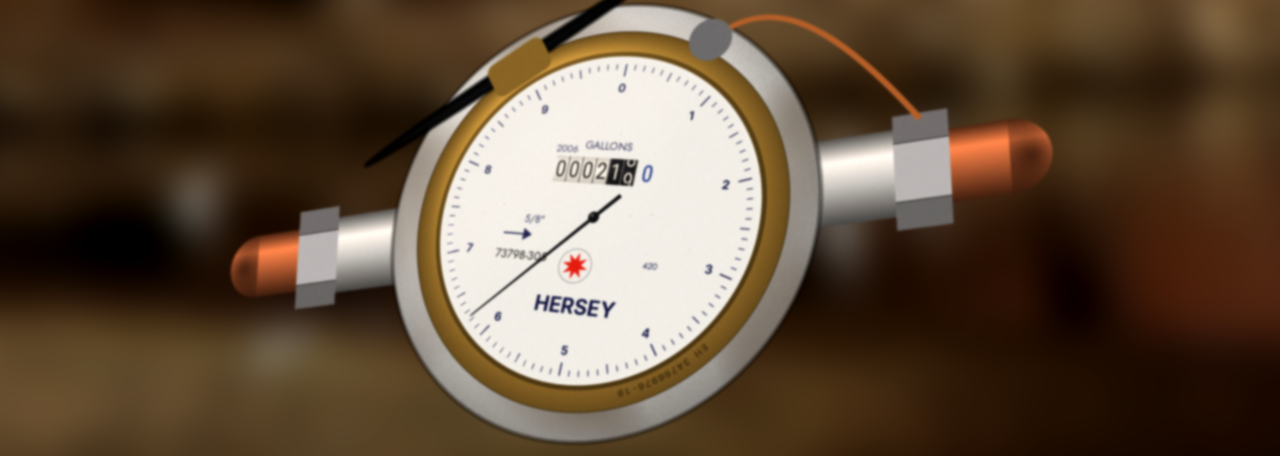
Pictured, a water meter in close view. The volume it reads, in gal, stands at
2186.2 gal
